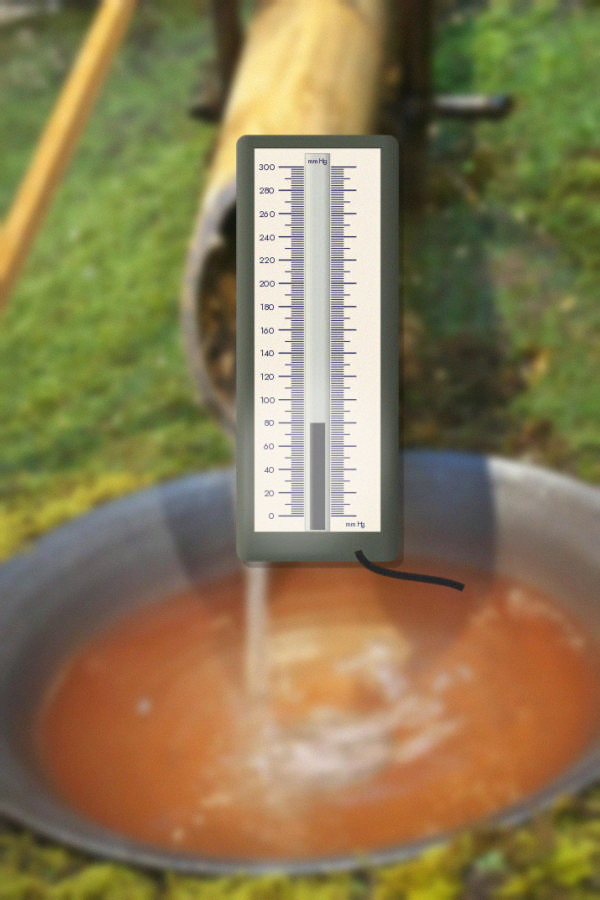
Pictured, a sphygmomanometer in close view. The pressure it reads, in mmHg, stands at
80 mmHg
